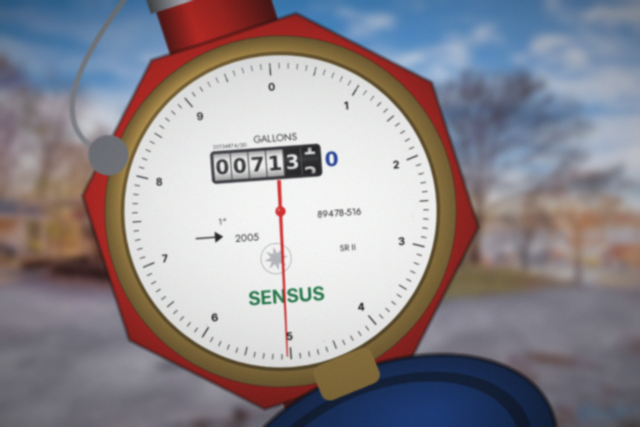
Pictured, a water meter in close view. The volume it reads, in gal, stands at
71315.0 gal
